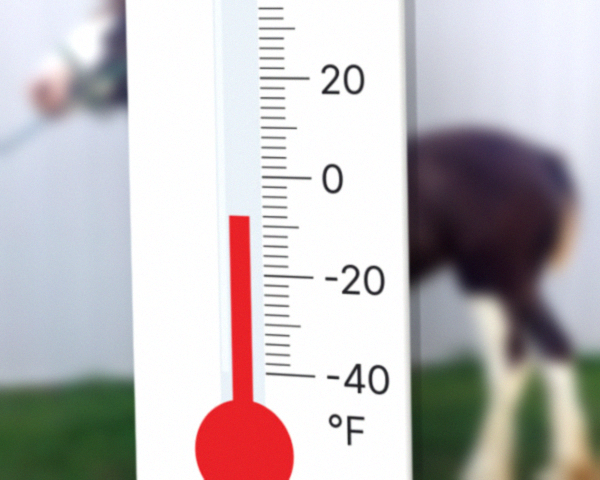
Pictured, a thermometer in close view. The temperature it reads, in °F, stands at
-8 °F
